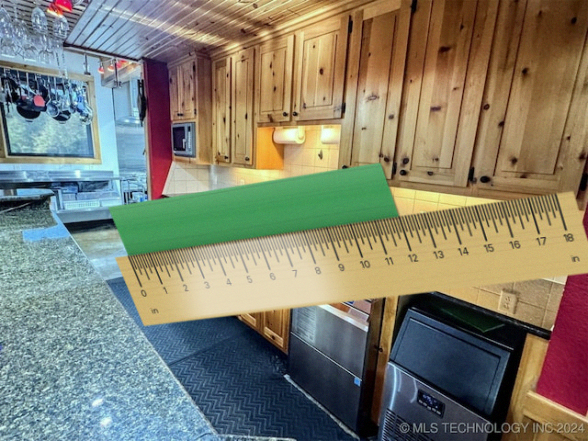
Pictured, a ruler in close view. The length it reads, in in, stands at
12 in
